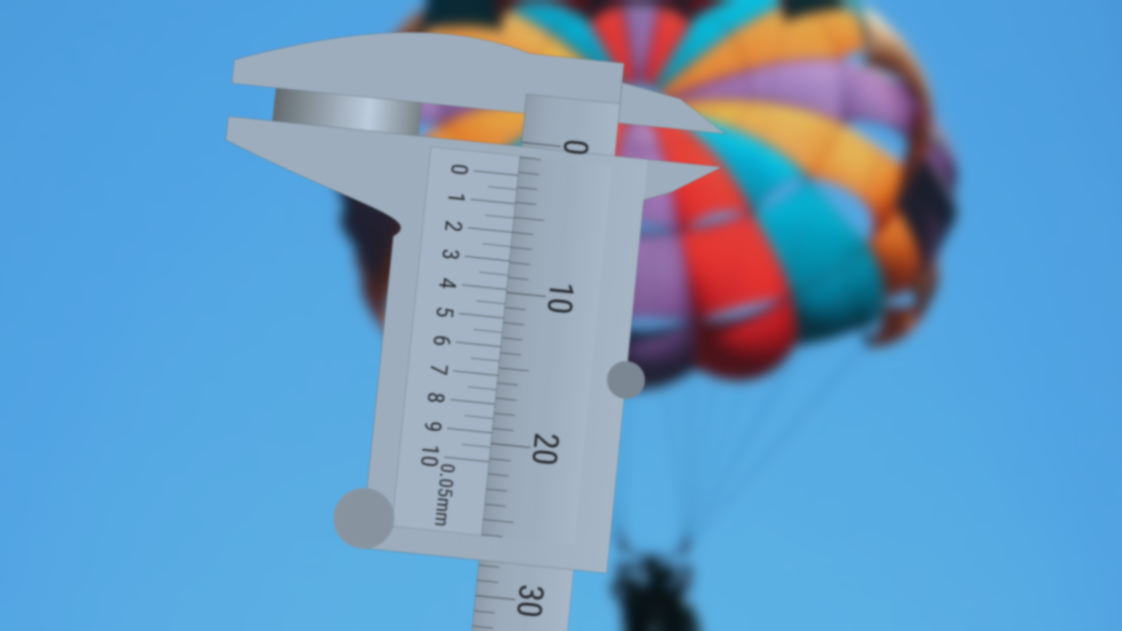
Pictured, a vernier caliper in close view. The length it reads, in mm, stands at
2.2 mm
